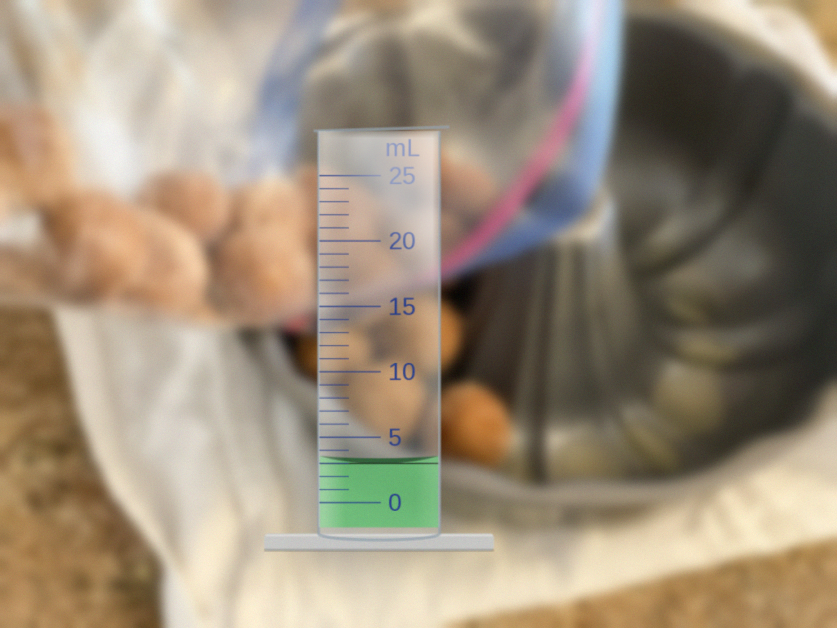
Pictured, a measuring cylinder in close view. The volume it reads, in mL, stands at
3 mL
